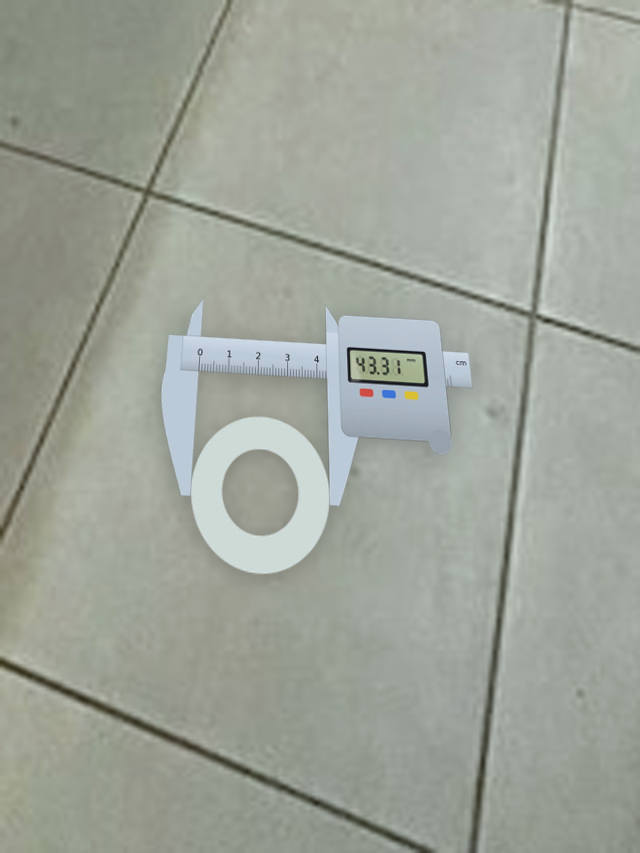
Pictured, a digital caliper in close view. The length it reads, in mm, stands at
43.31 mm
